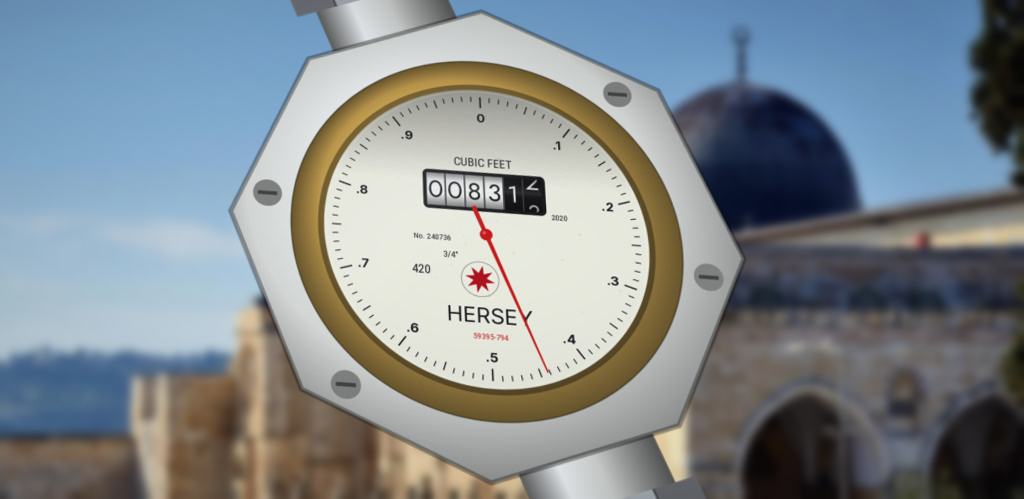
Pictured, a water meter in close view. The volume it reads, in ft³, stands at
8312.44 ft³
